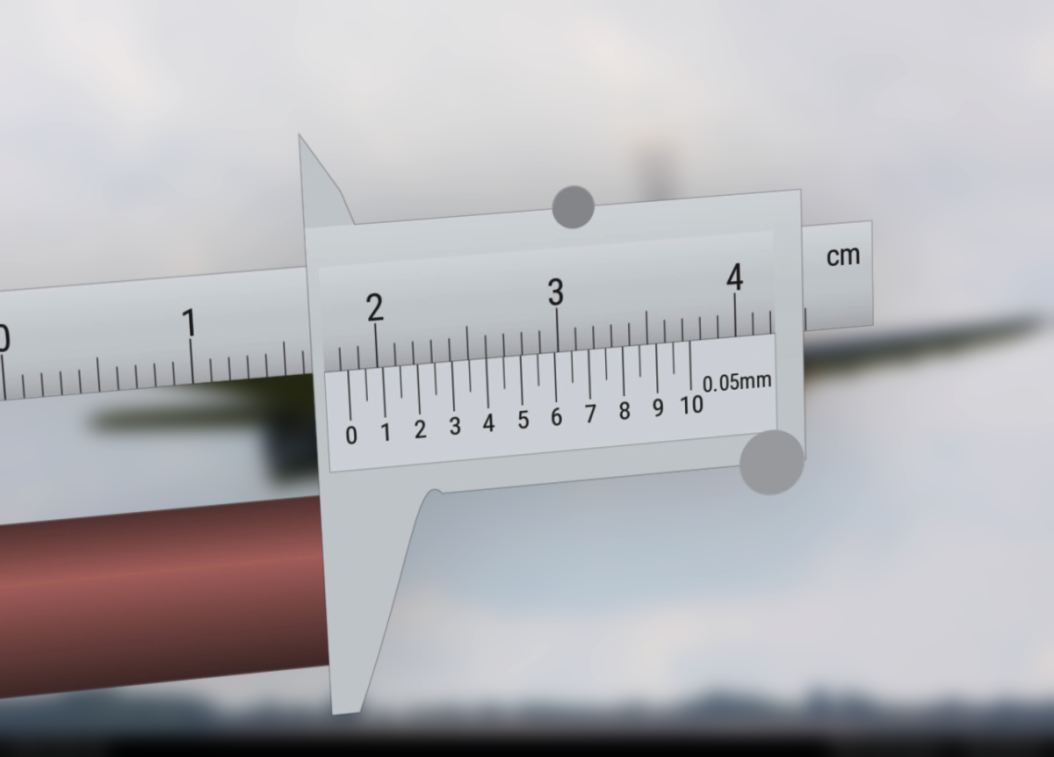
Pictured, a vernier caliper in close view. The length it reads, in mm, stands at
18.4 mm
